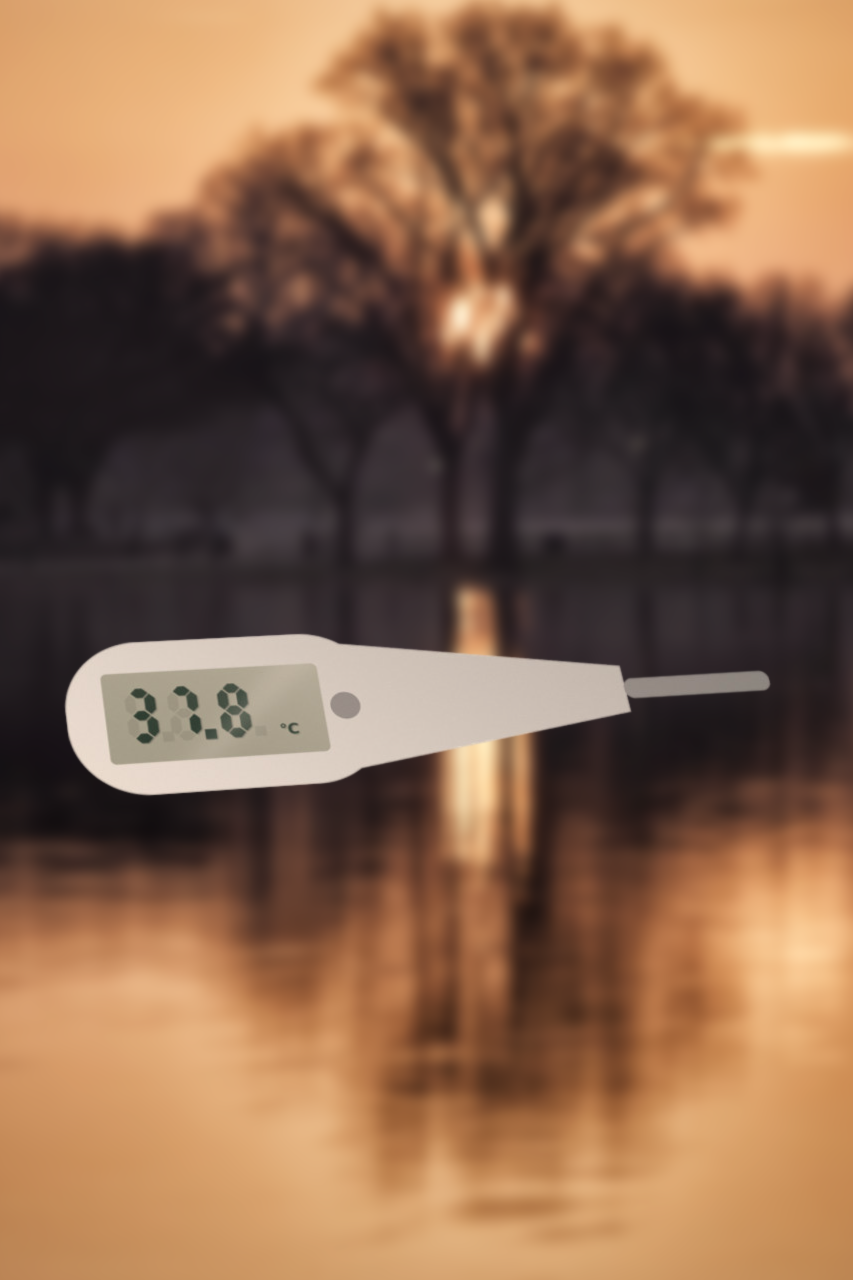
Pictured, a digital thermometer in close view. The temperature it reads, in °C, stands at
37.8 °C
